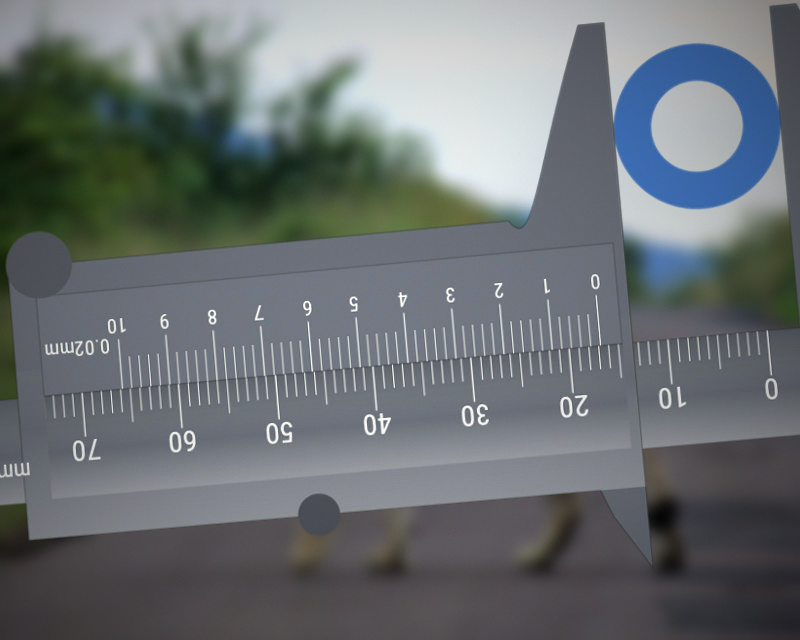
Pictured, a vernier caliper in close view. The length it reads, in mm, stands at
16.8 mm
